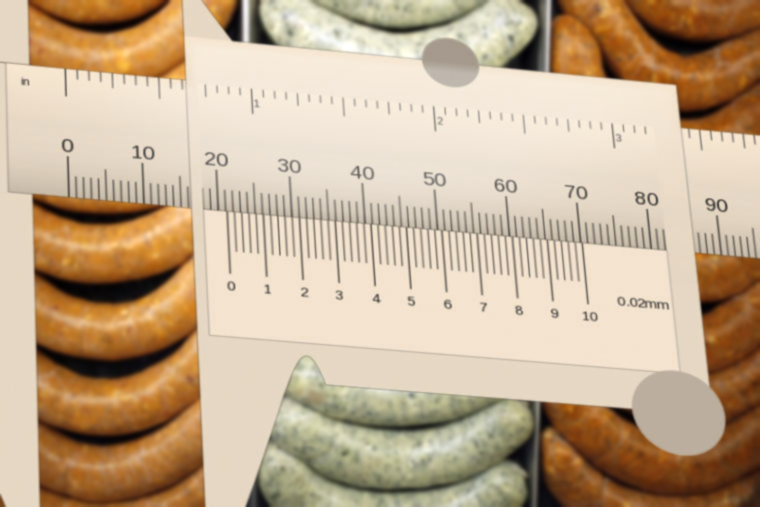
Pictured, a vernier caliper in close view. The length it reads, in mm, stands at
21.2 mm
